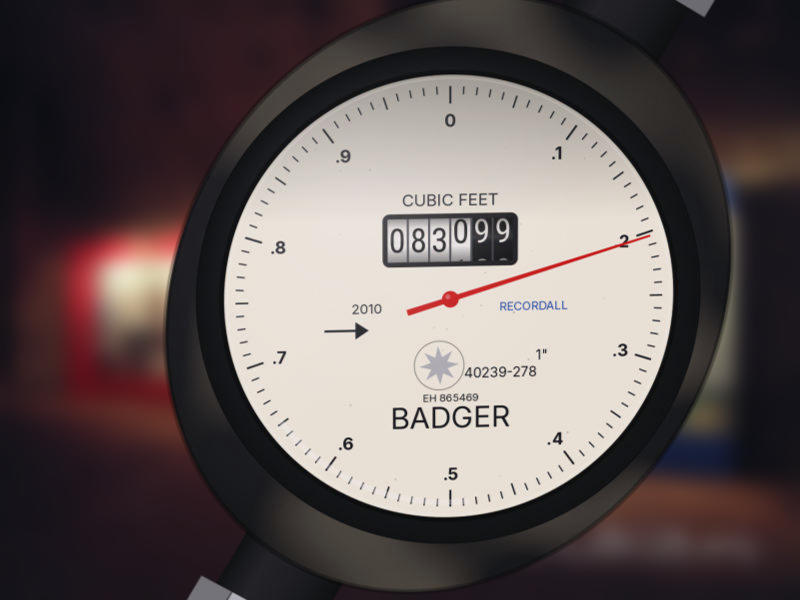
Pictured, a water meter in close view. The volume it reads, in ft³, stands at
83099.20 ft³
